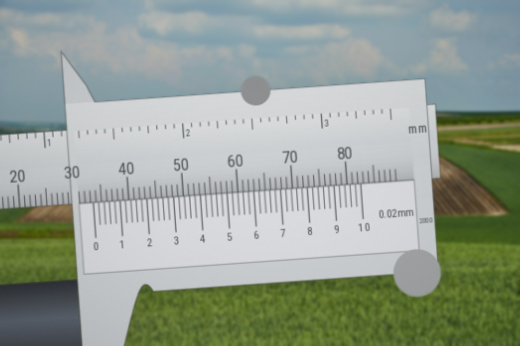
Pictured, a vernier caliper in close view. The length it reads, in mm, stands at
33.5 mm
